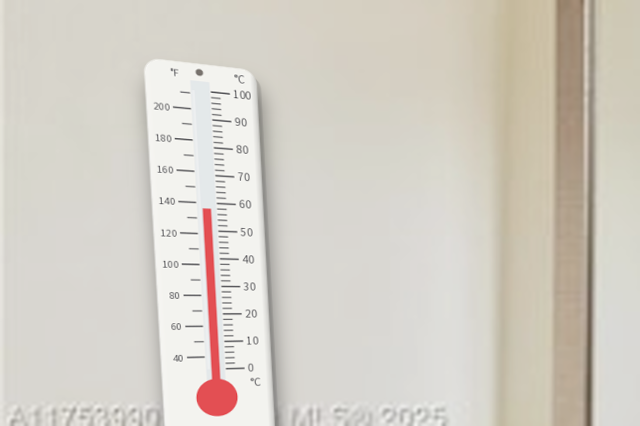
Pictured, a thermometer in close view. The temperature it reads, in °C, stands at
58 °C
